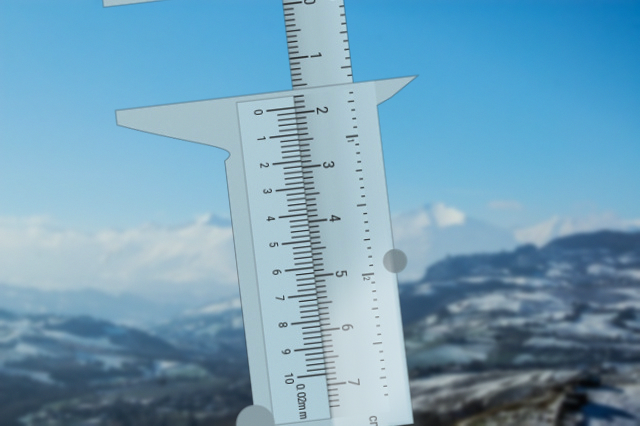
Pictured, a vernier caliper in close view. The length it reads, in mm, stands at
19.0 mm
